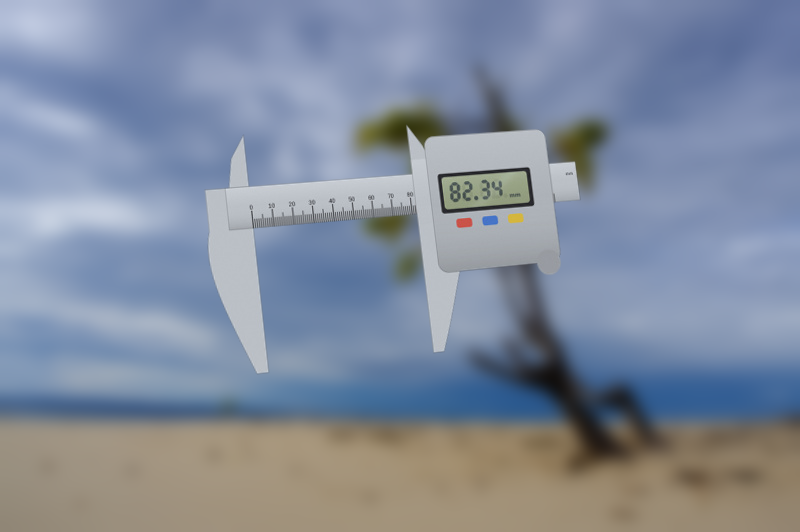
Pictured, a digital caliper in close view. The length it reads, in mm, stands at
82.34 mm
